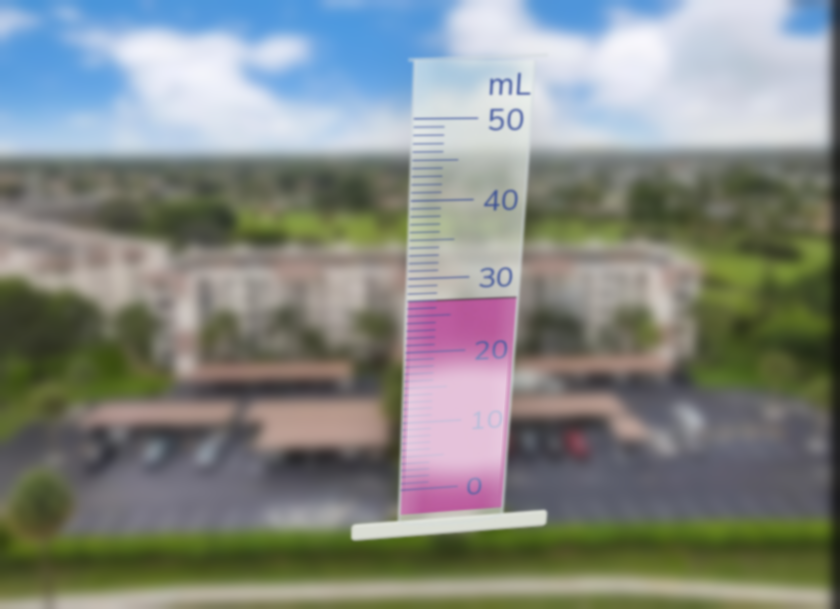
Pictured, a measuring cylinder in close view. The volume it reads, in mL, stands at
27 mL
